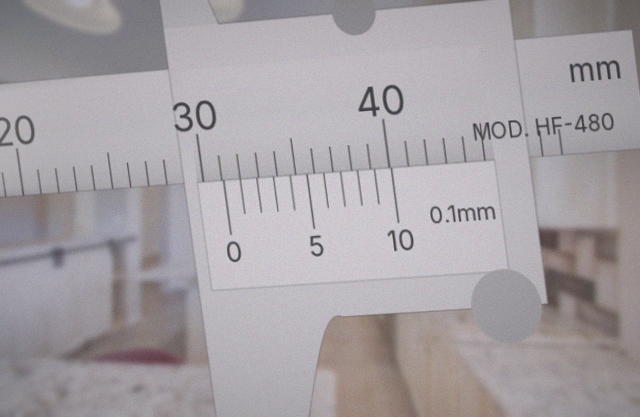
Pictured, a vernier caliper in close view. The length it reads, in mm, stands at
31.1 mm
